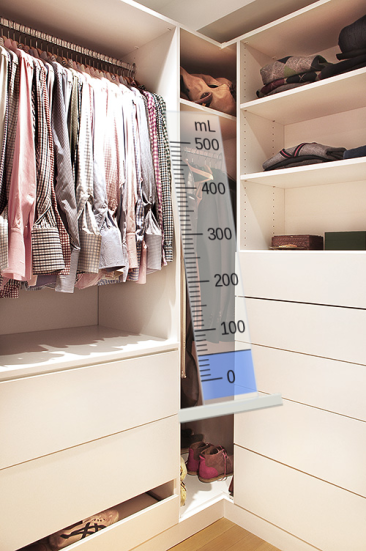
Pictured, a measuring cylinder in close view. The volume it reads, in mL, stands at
50 mL
